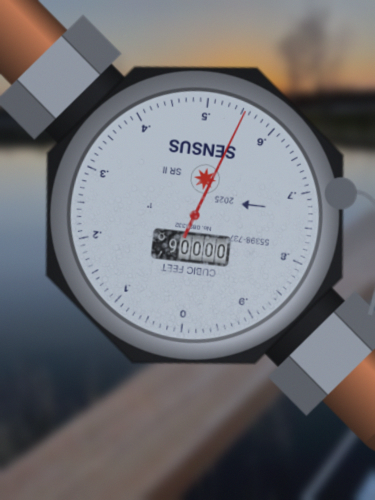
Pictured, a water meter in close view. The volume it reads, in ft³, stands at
67.55 ft³
